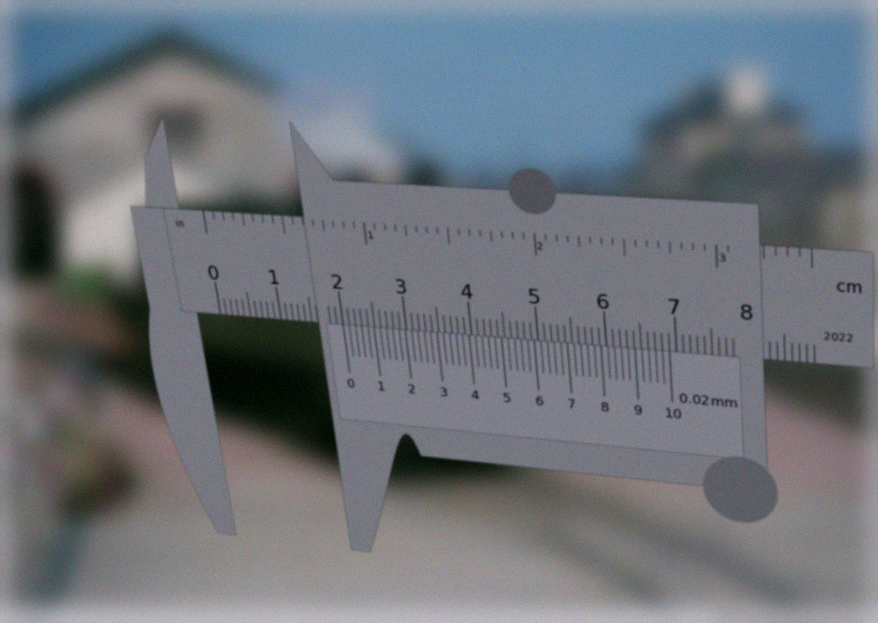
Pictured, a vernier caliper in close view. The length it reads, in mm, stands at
20.0 mm
